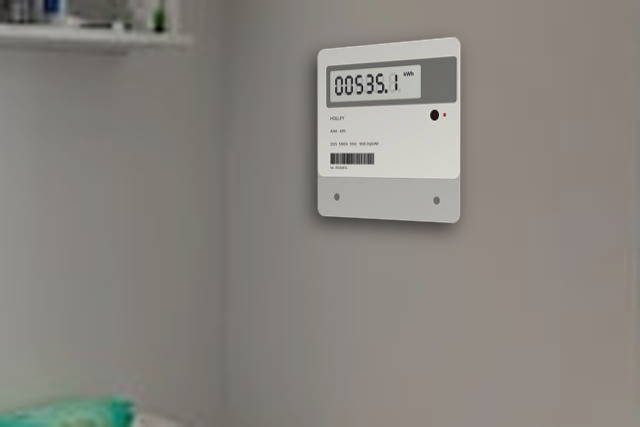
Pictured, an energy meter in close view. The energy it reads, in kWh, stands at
535.1 kWh
